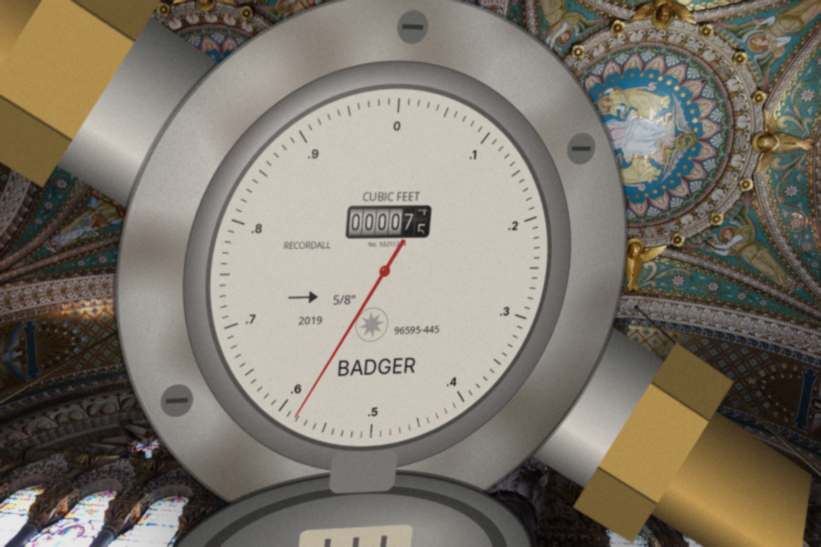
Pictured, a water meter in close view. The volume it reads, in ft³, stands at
74.58 ft³
